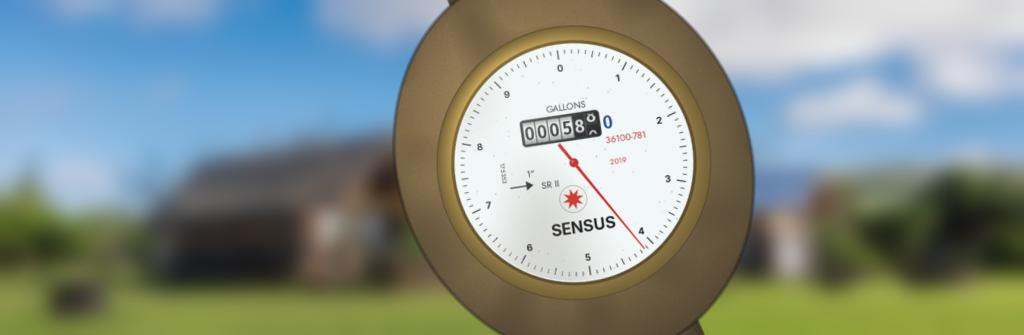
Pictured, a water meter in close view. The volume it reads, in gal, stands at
5884.1 gal
